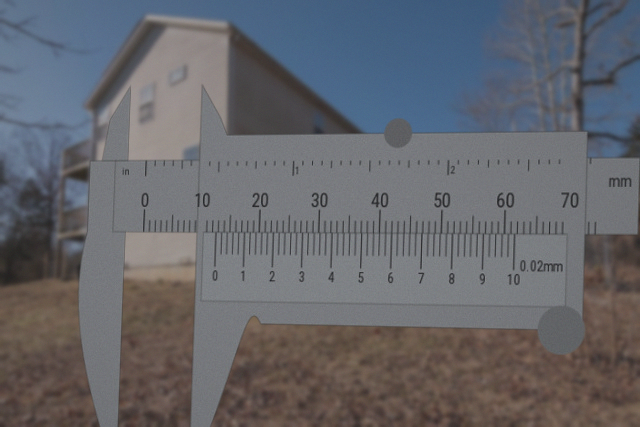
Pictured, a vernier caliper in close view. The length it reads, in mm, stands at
12.6 mm
